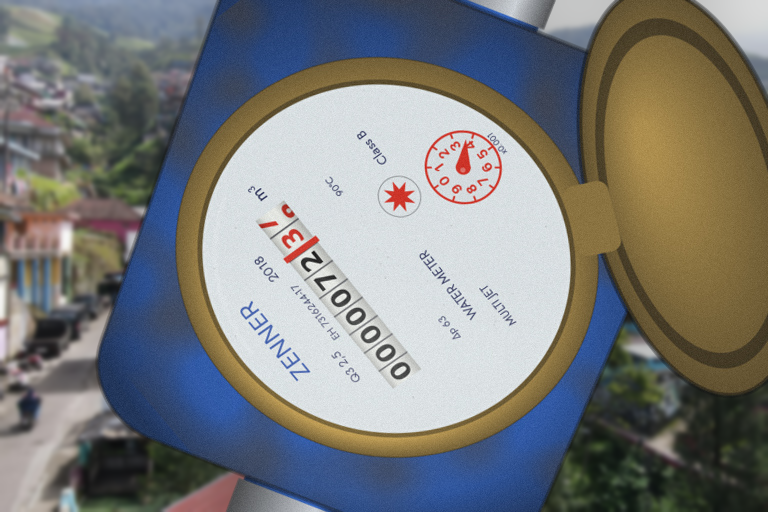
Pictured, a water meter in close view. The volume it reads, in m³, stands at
72.373 m³
